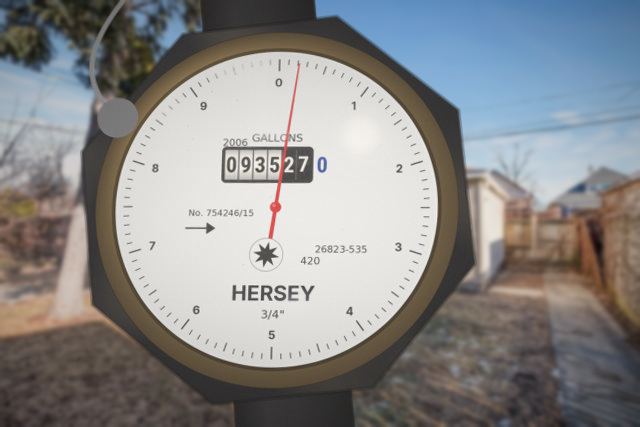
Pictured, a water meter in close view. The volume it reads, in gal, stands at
935270.2 gal
